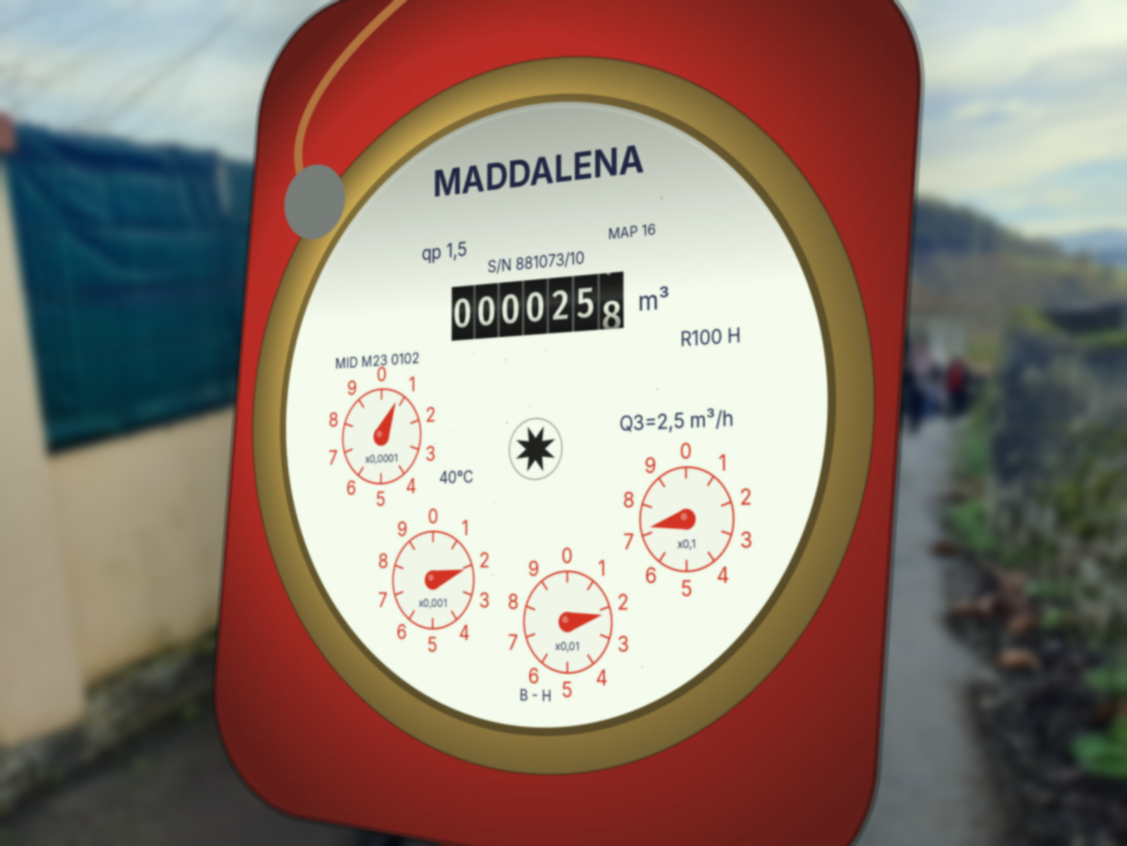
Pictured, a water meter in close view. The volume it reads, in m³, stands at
257.7220 m³
